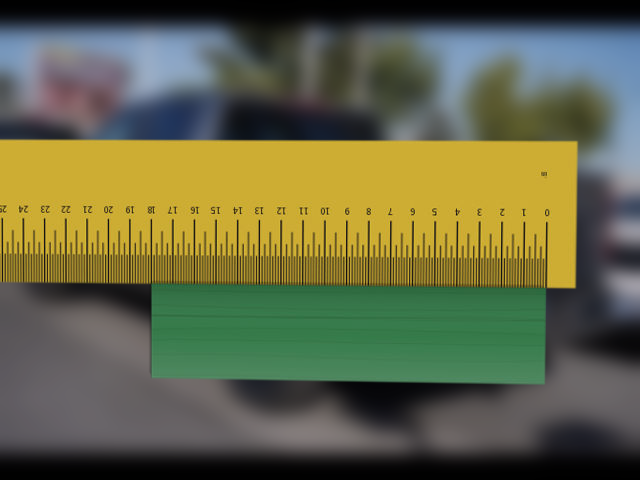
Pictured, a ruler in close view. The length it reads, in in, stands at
18 in
